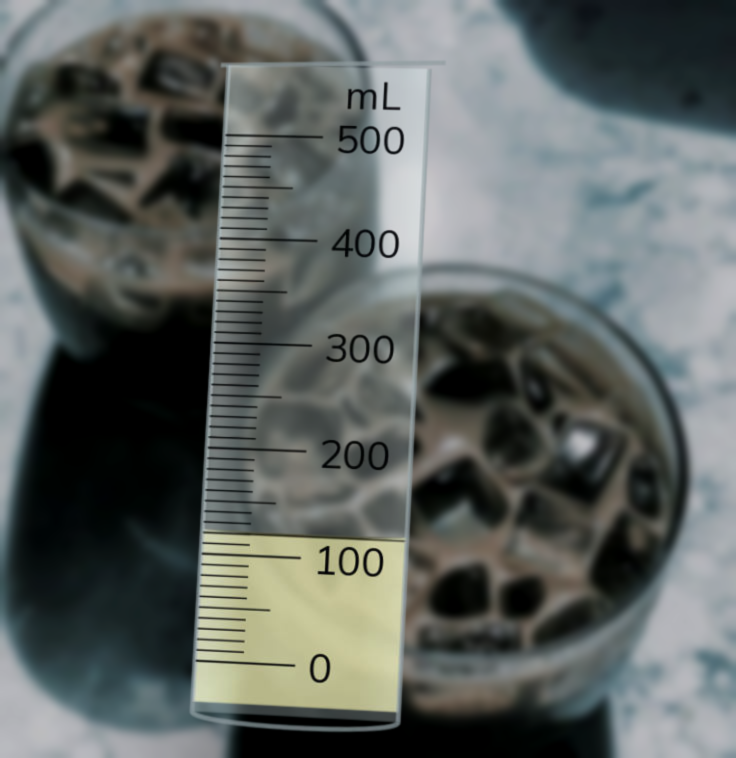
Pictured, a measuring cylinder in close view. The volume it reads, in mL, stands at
120 mL
